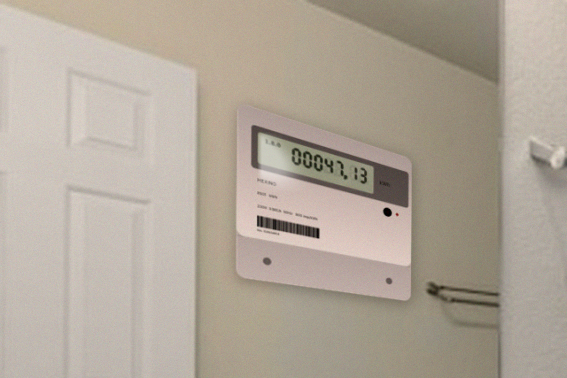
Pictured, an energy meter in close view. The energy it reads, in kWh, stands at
47.13 kWh
